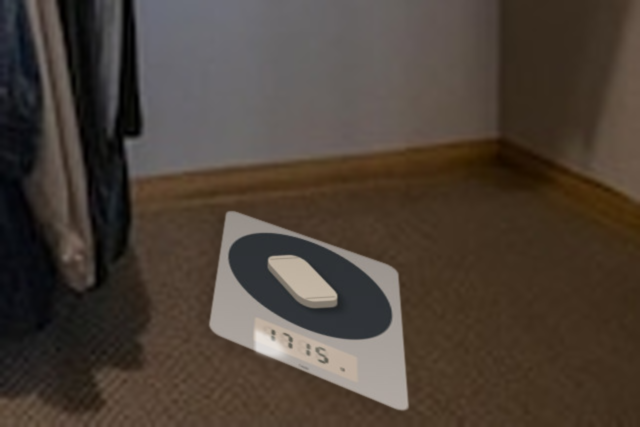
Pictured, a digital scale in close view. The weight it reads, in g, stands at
1715 g
